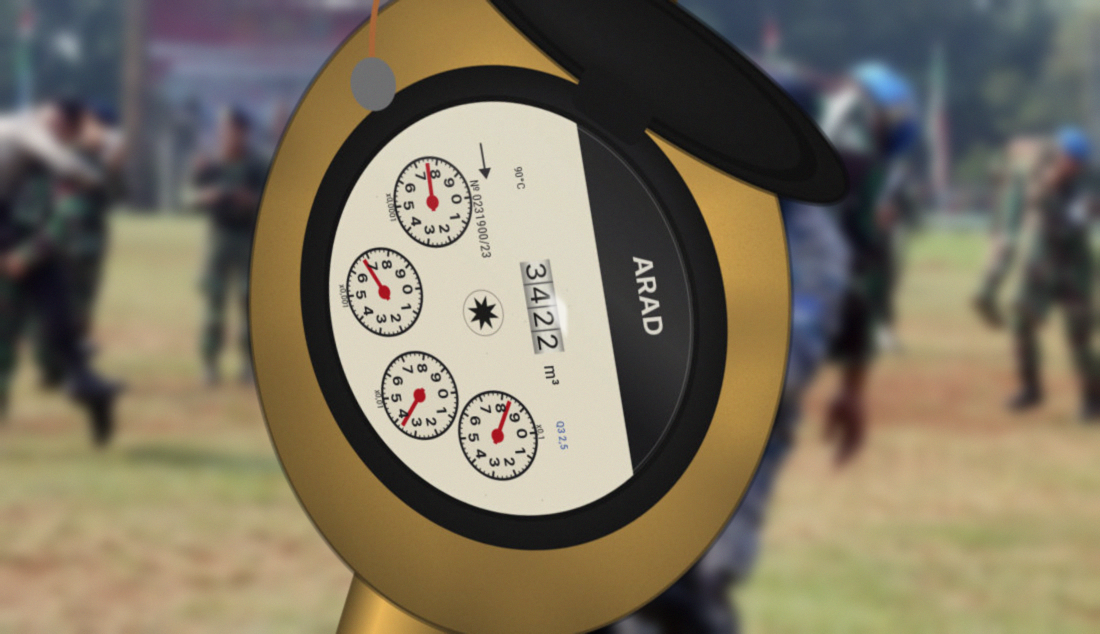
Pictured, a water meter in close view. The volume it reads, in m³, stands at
3422.8367 m³
